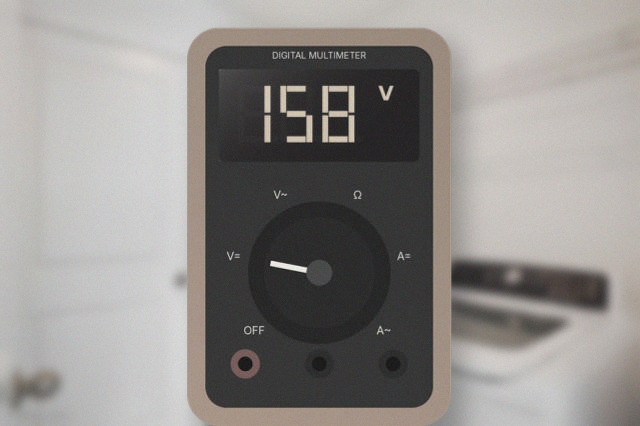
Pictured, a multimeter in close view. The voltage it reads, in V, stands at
158 V
